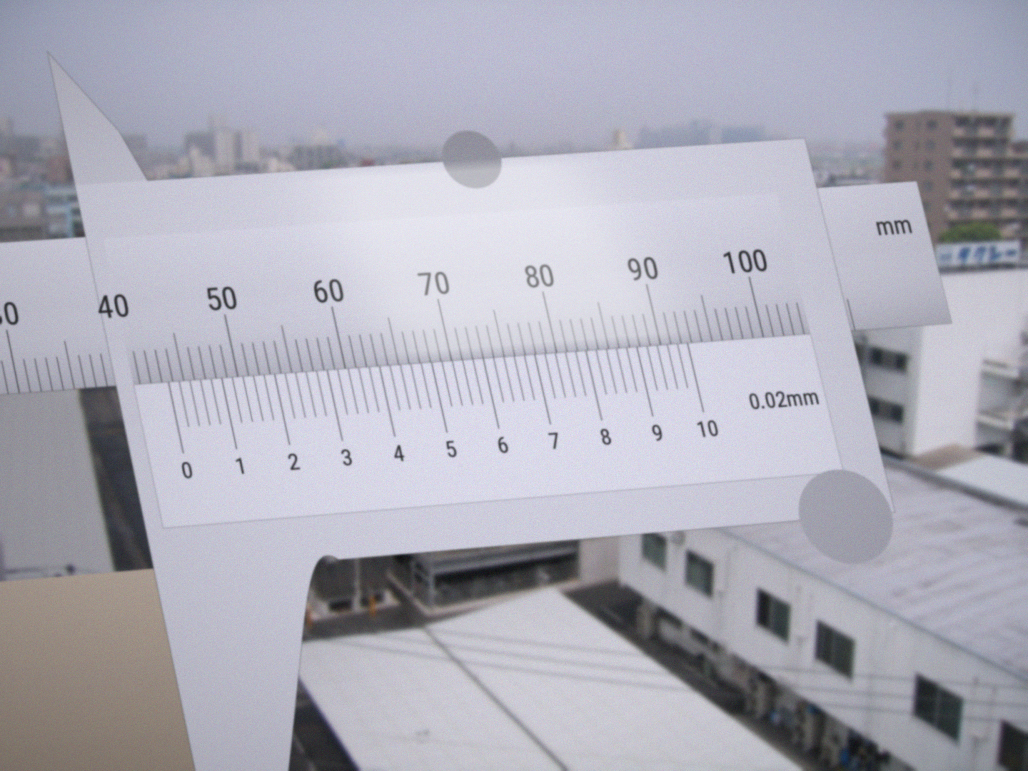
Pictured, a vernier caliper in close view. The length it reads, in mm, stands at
43.6 mm
